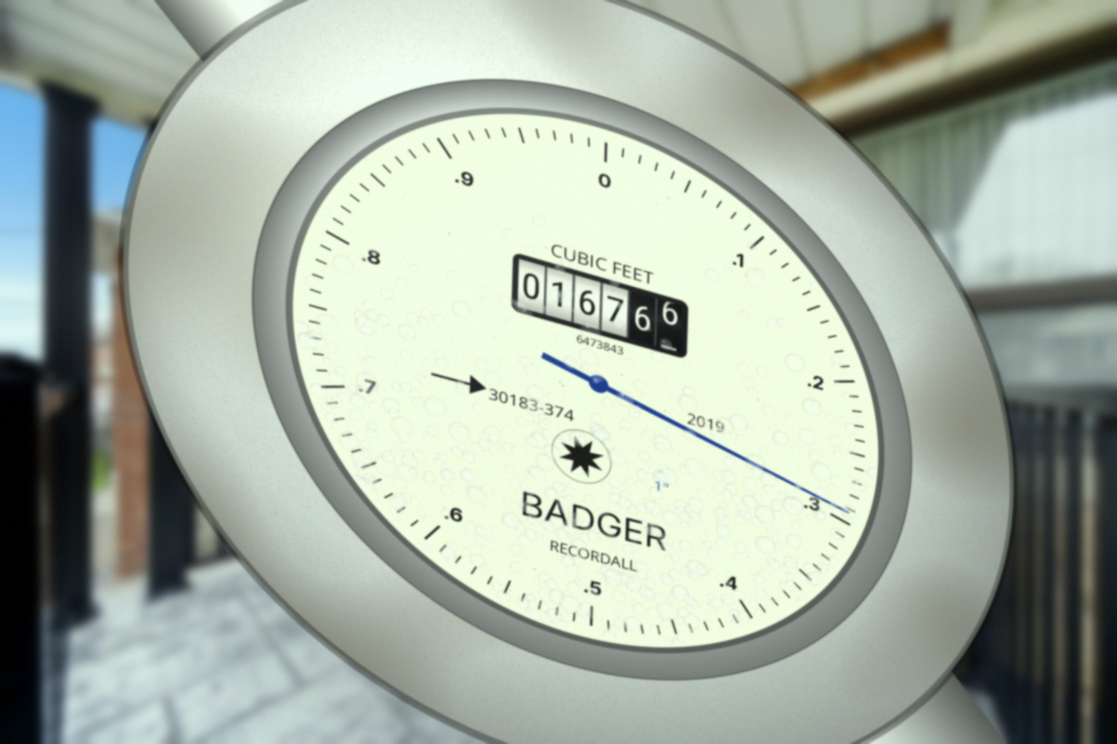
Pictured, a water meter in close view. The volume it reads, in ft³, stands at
16766.29 ft³
